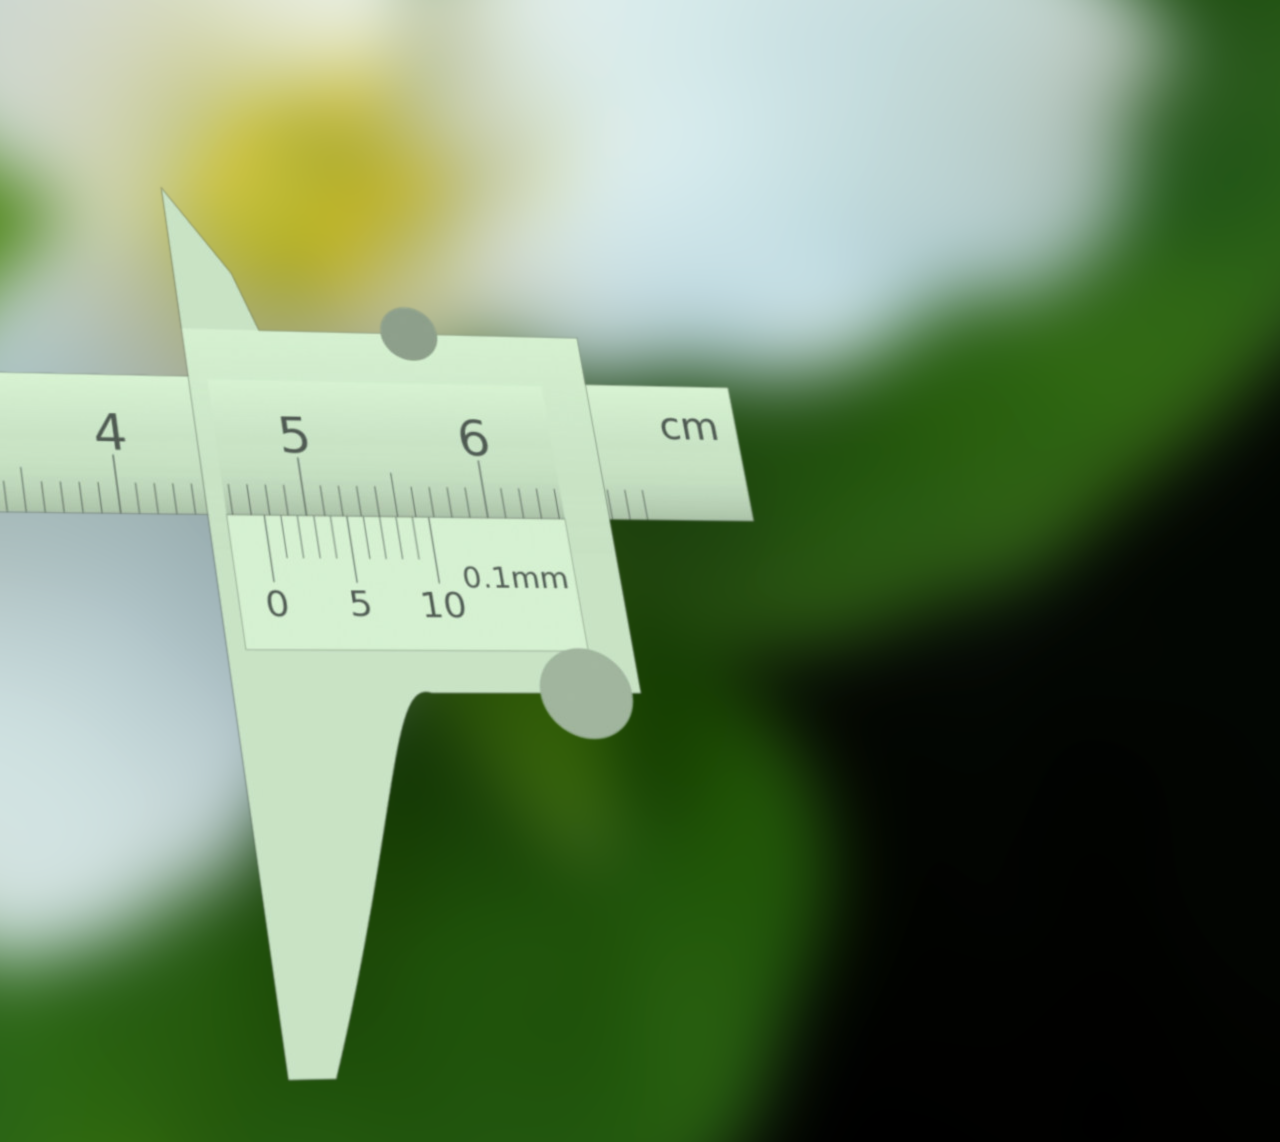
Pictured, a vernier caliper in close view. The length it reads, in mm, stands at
47.7 mm
